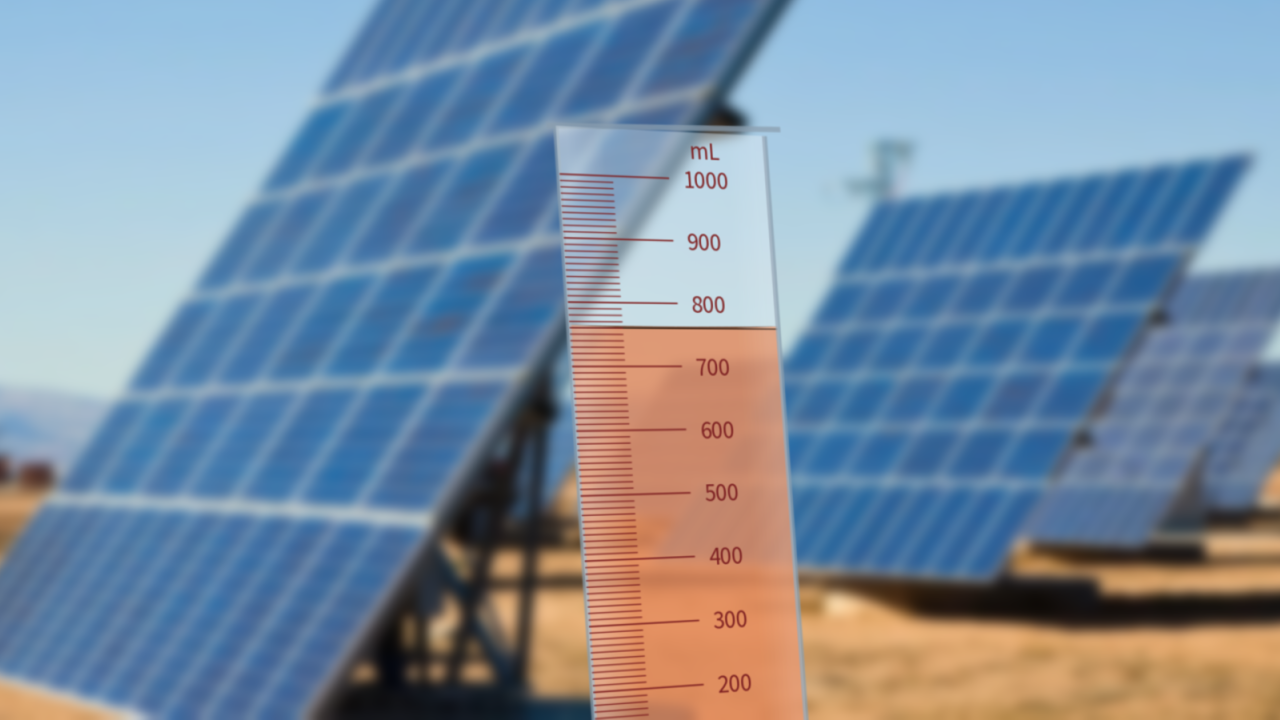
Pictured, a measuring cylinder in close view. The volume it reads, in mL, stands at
760 mL
